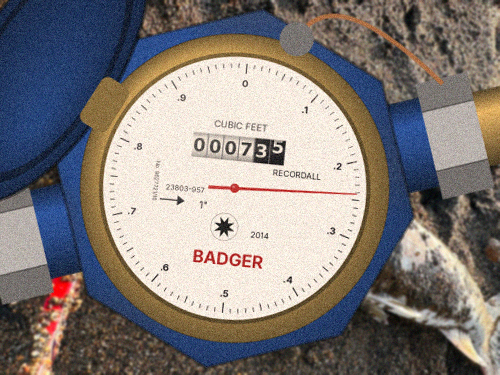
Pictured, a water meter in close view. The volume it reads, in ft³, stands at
735.24 ft³
